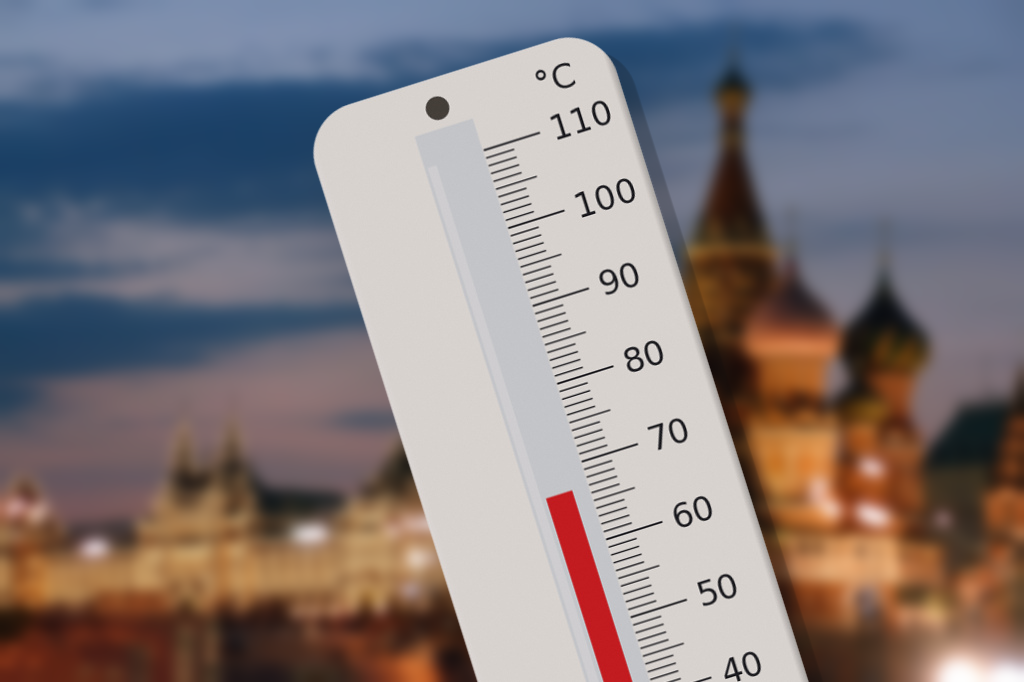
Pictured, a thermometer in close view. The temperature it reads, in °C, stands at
67 °C
